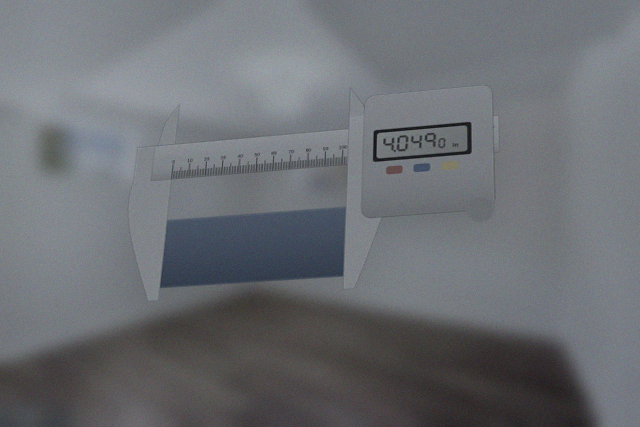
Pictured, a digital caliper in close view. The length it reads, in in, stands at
4.0490 in
